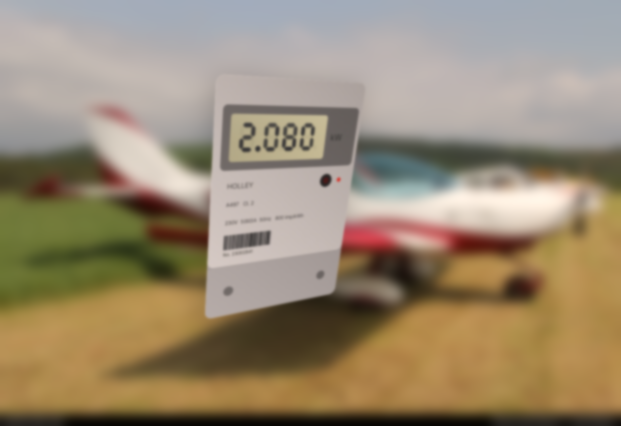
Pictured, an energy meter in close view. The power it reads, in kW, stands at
2.080 kW
